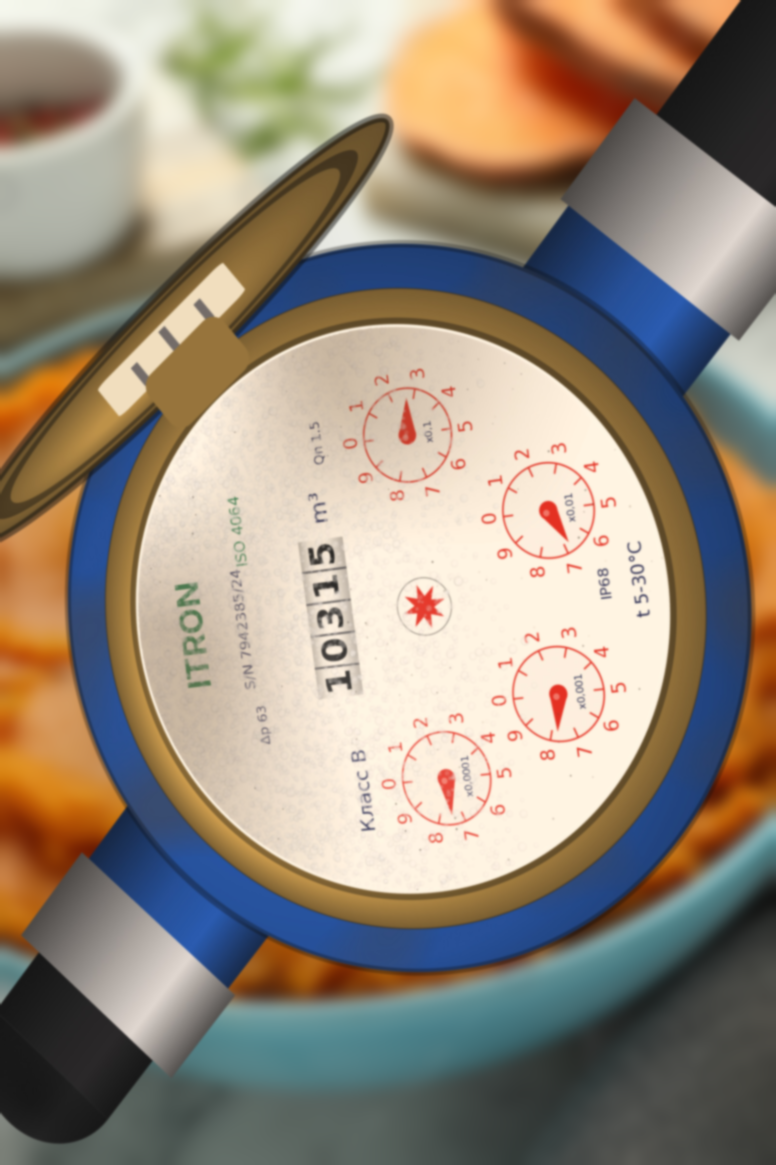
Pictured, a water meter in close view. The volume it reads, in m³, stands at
10315.2677 m³
